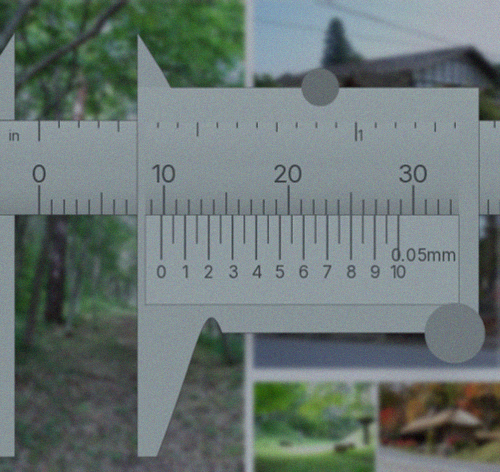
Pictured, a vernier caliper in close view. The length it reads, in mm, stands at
9.8 mm
